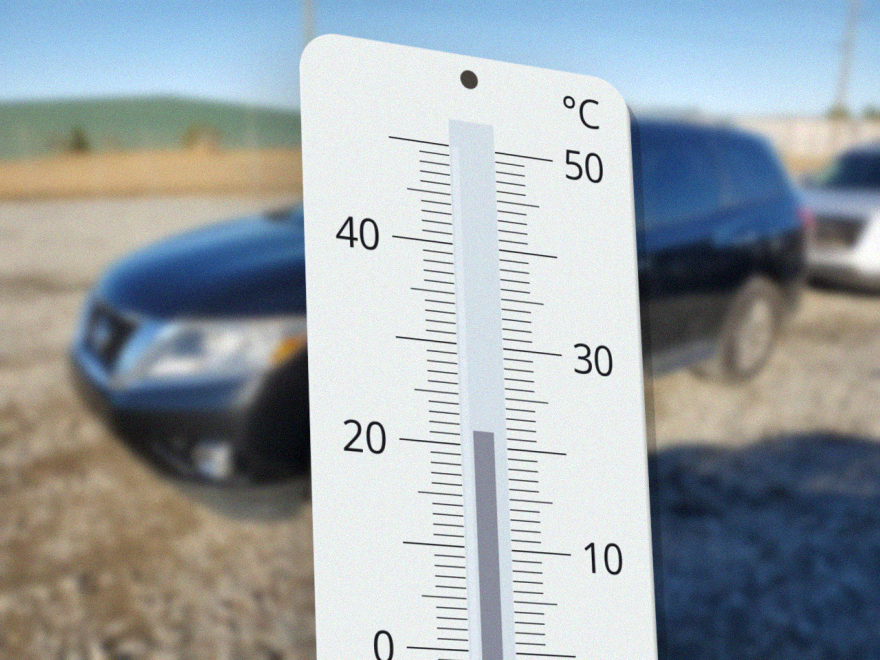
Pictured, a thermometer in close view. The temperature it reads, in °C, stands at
21.5 °C
